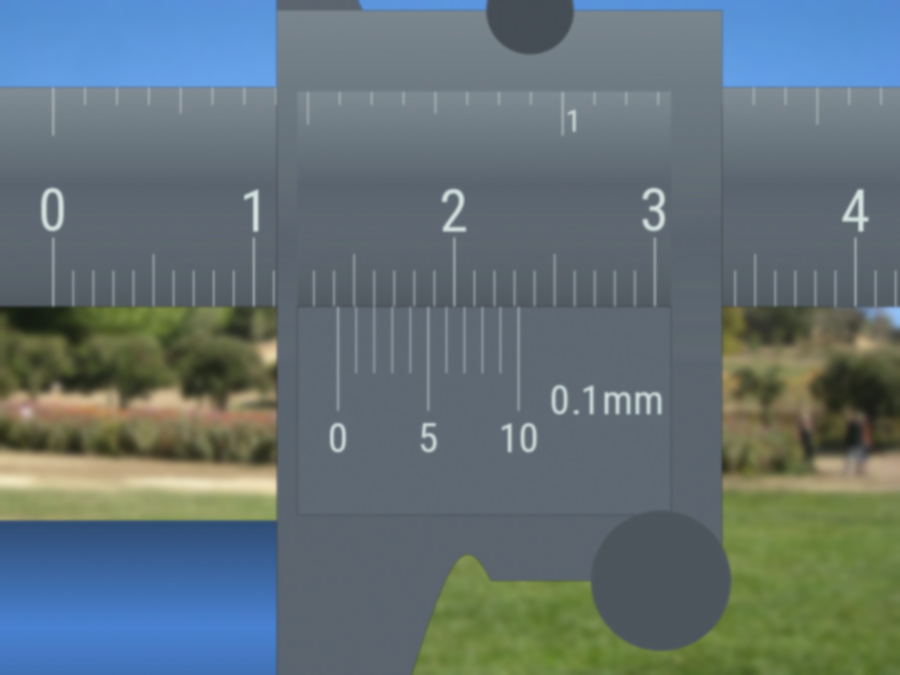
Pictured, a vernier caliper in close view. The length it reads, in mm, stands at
14.2 mm
